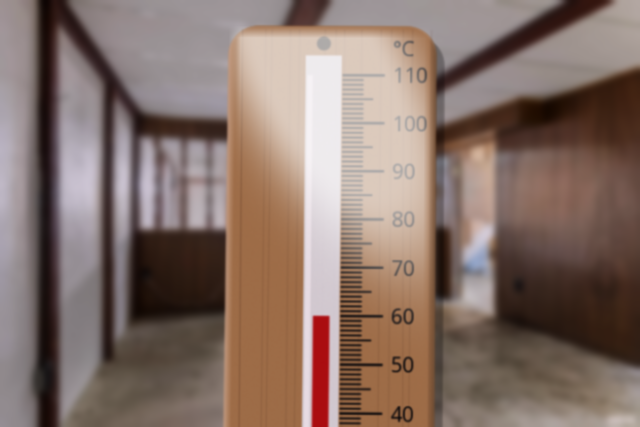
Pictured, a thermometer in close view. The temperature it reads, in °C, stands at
60 °C
